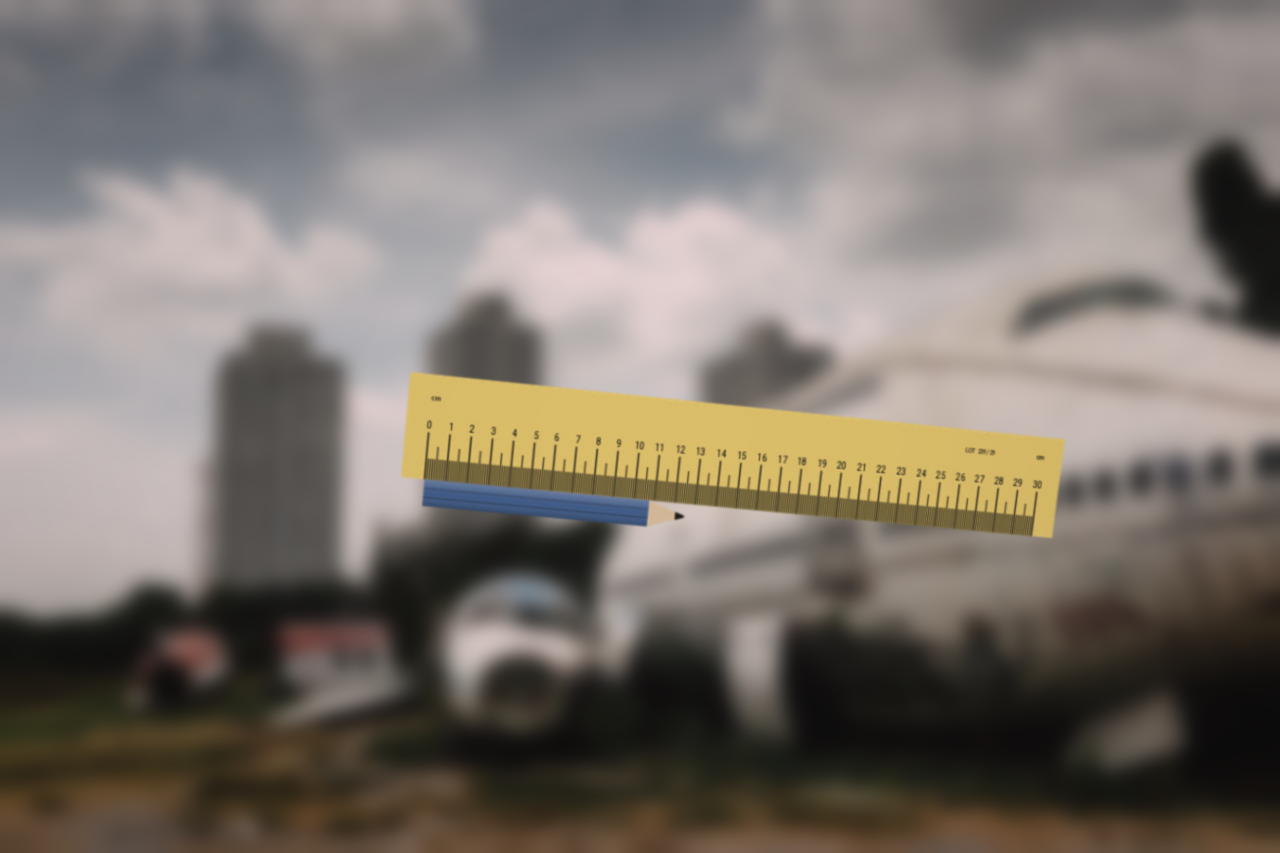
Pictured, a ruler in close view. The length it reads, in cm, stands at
12.5 cm
